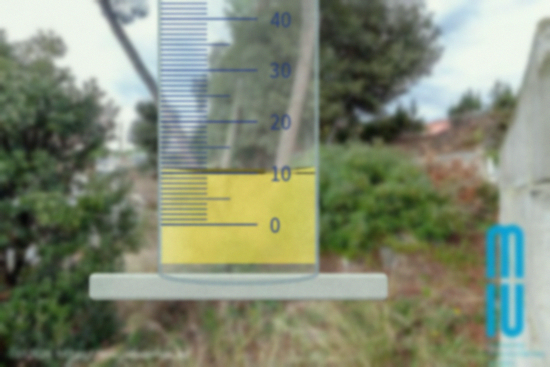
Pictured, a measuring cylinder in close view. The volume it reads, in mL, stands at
10 mL
